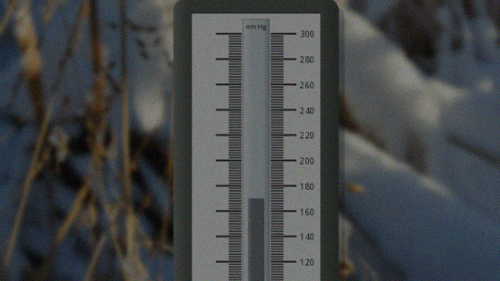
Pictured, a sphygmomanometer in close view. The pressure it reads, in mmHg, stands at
170 mmHg
